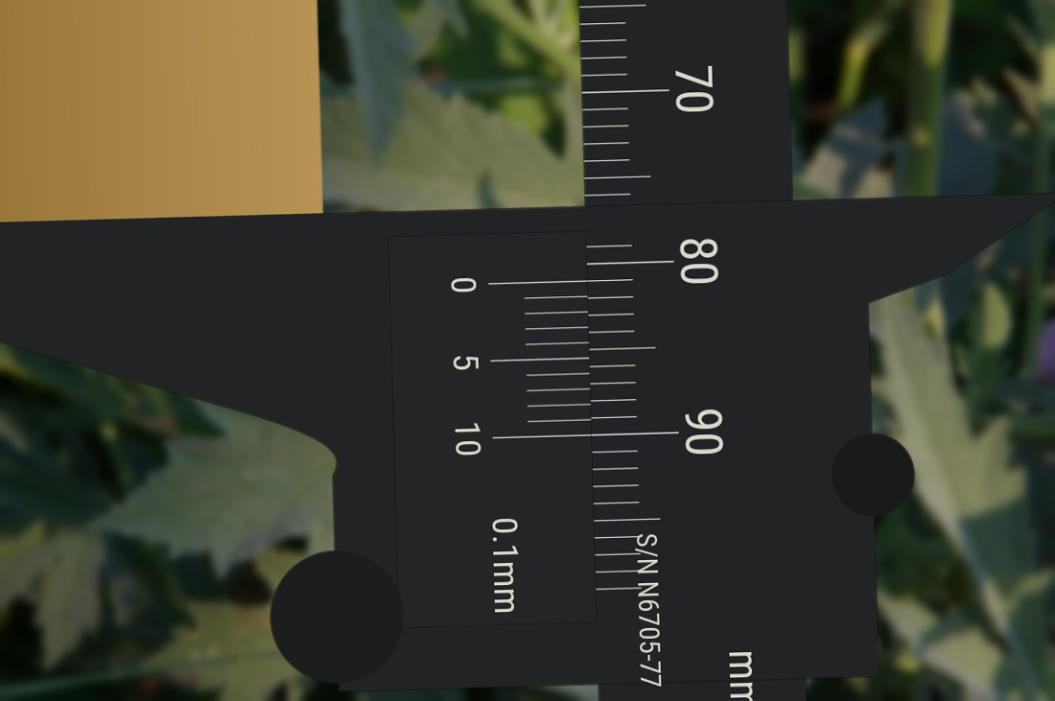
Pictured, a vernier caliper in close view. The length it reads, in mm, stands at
81.0 mm
